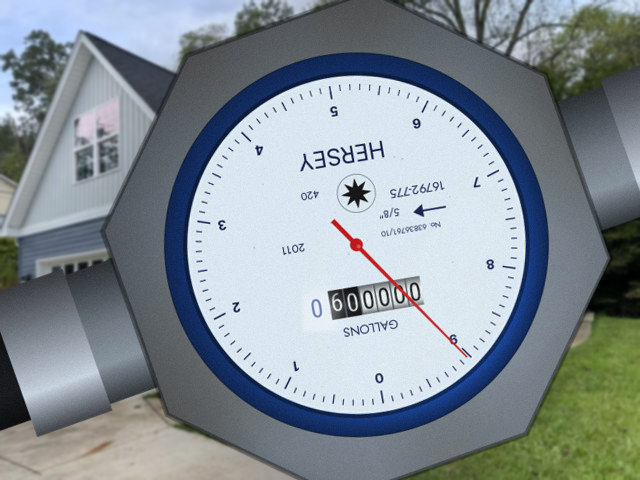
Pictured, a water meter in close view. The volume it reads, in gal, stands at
89.0 gal
